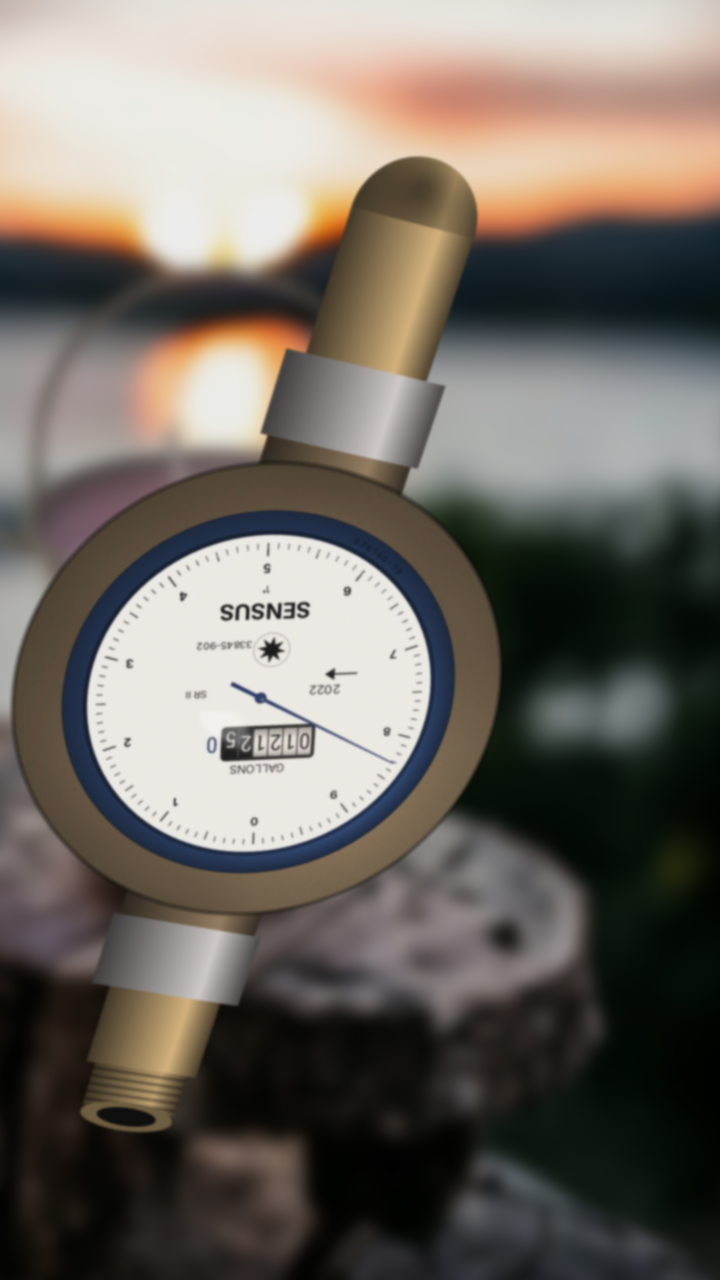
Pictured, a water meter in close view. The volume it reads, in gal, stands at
121248.3 gal
